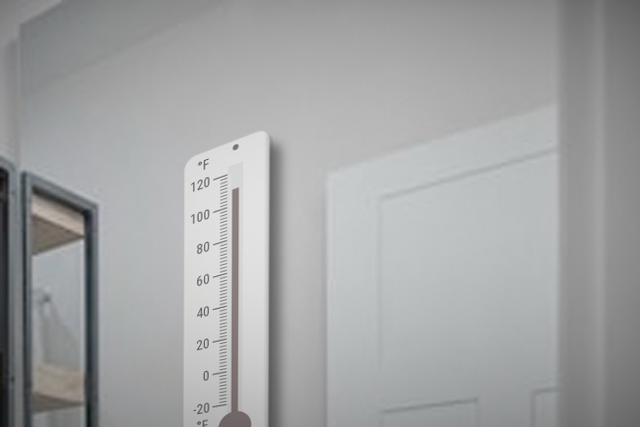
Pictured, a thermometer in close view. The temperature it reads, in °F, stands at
110 °F
